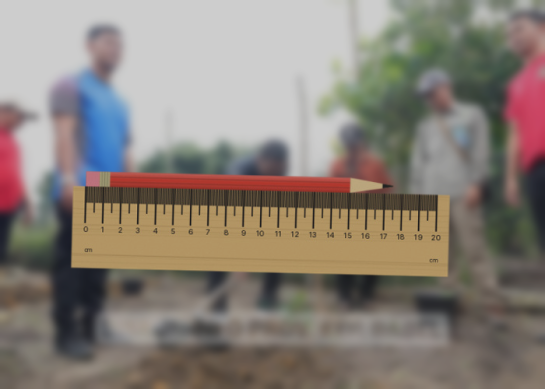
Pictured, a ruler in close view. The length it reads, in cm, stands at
17.5 cm
